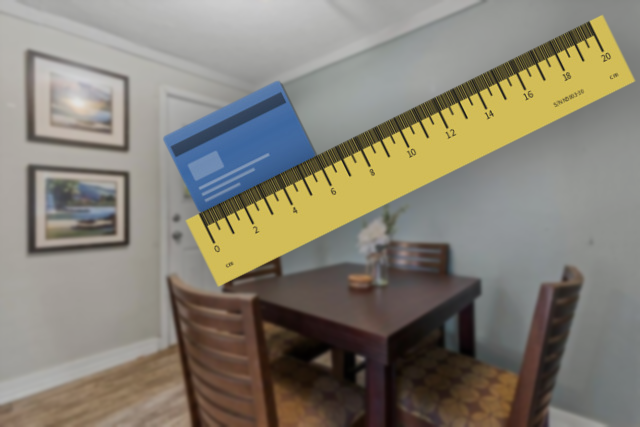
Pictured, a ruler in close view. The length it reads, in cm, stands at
6 cm
